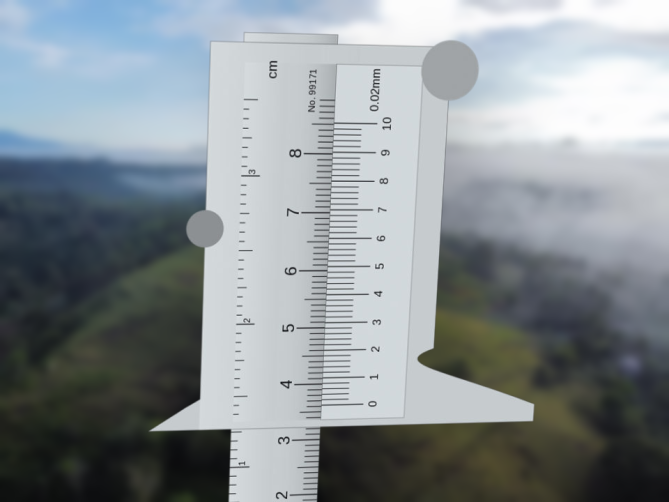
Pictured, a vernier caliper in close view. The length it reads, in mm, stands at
36.2 mm
